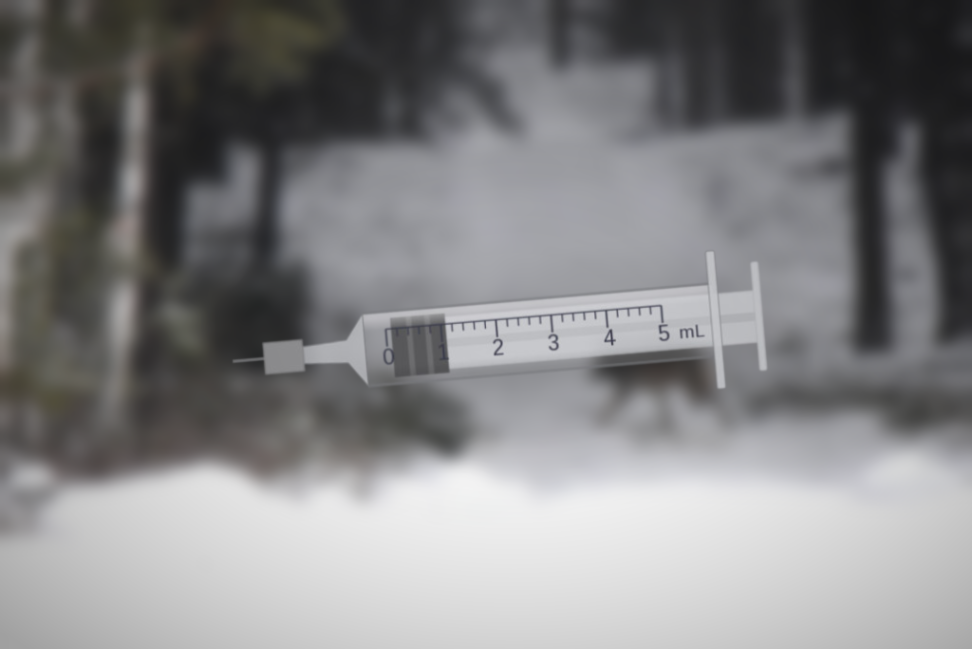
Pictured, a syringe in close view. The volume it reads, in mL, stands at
0.1 mL
